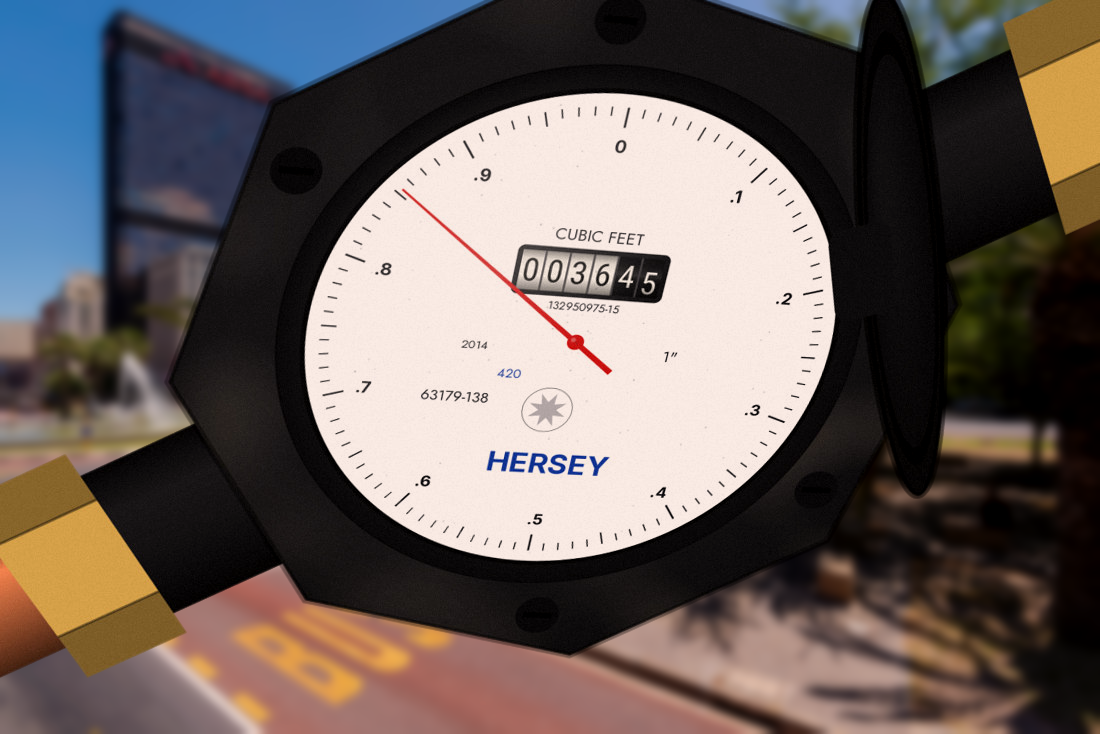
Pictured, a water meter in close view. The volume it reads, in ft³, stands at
3644.85 ft³
